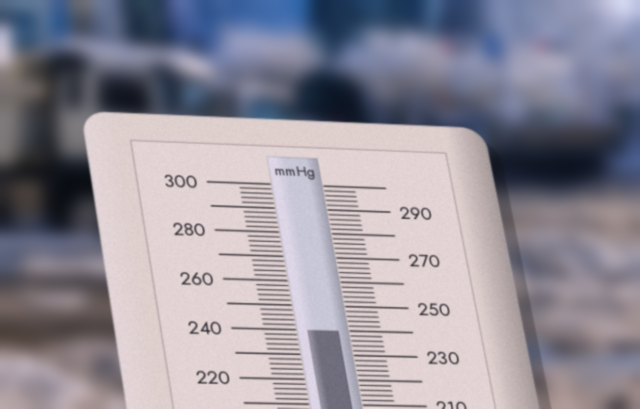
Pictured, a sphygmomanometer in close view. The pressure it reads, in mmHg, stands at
240 mmHg
